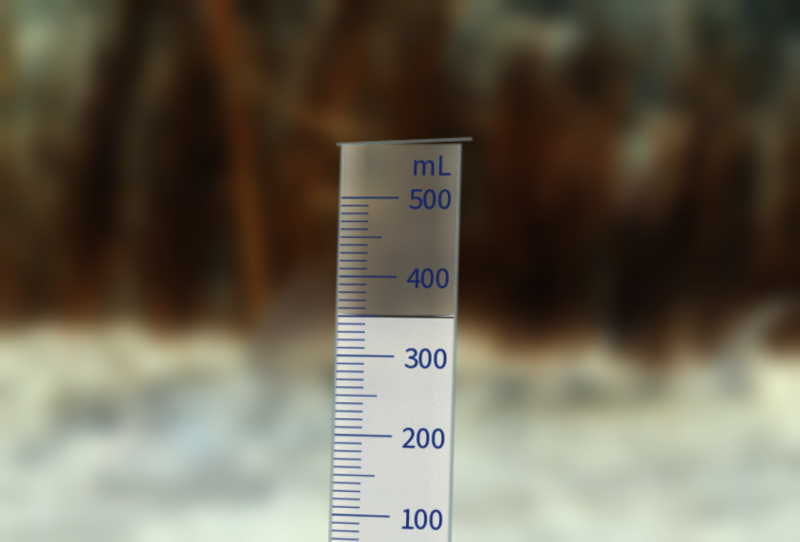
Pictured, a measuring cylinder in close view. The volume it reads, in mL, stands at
350 mL
